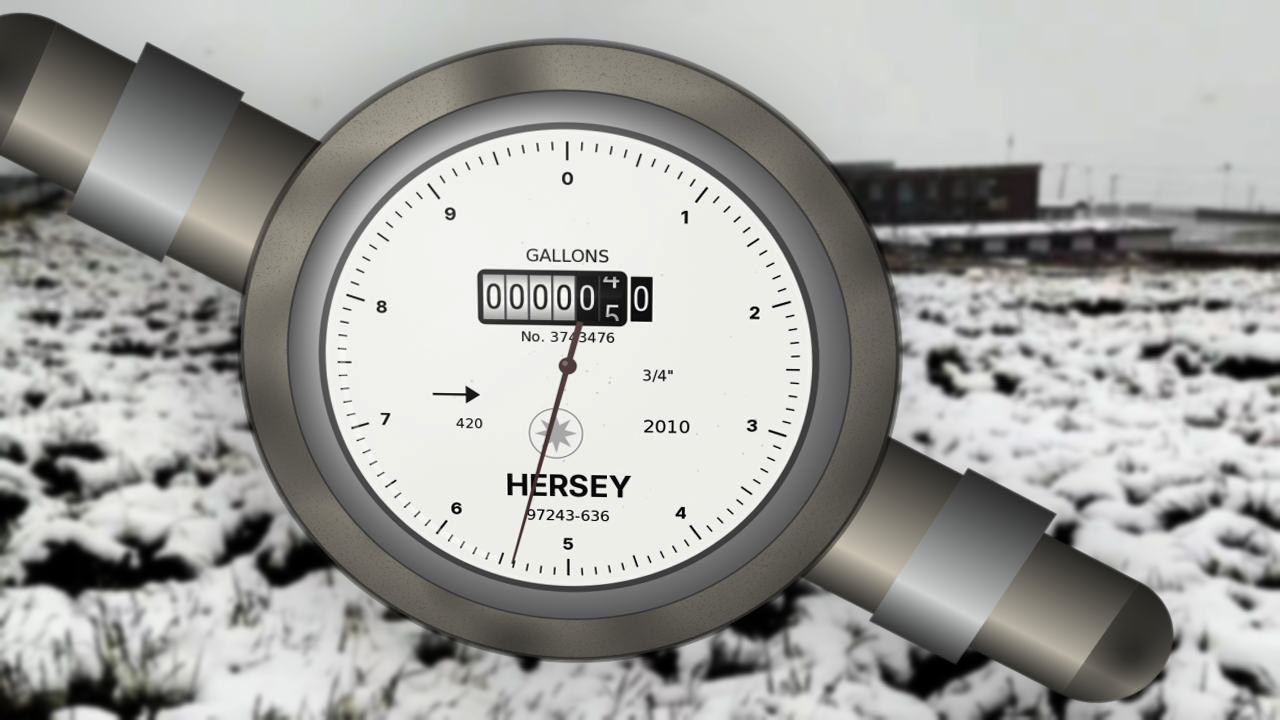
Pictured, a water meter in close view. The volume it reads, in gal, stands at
45.4 gal
